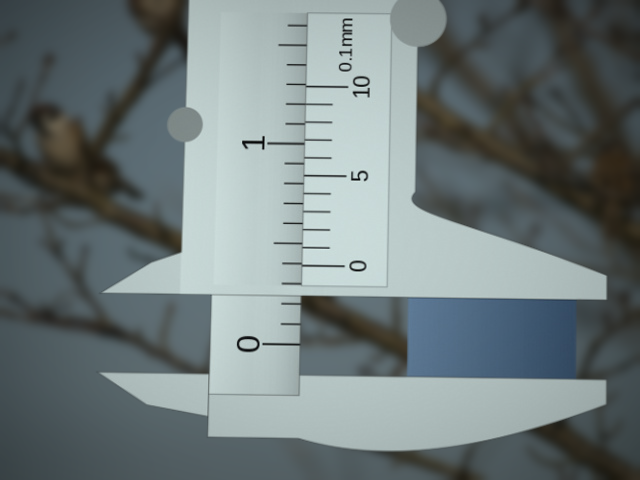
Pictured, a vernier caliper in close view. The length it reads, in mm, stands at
3.9 mm
